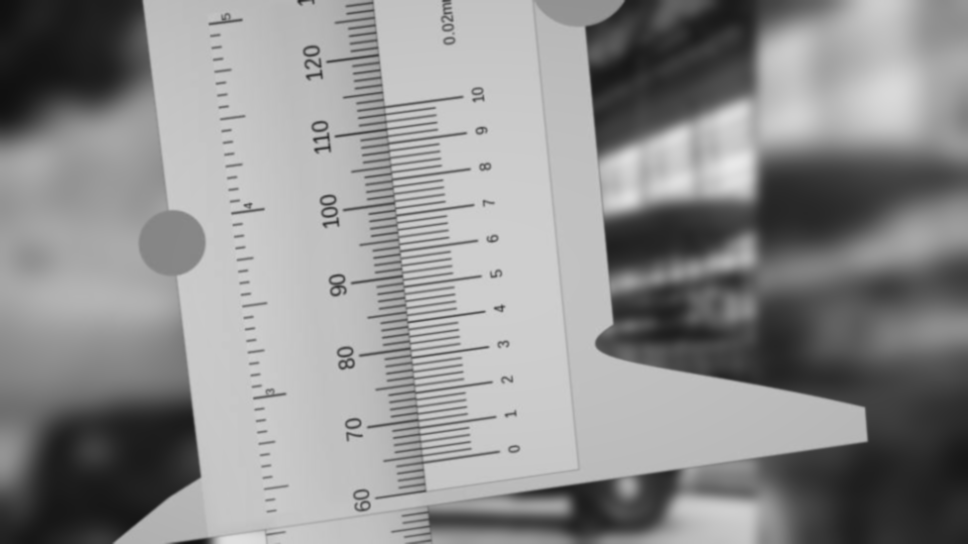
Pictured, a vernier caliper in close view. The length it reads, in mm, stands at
64.0 mm
